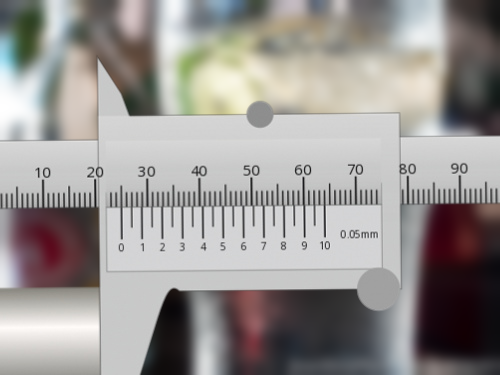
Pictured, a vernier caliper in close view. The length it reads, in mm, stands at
25.0 mm
